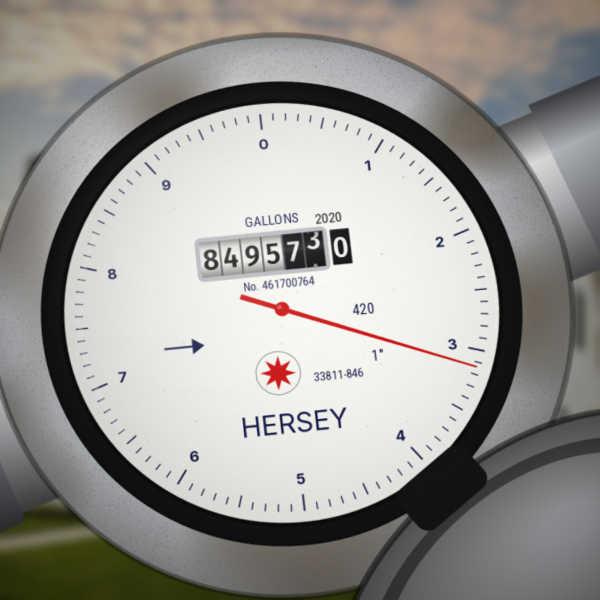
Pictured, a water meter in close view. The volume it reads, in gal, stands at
8495733.1 gal
